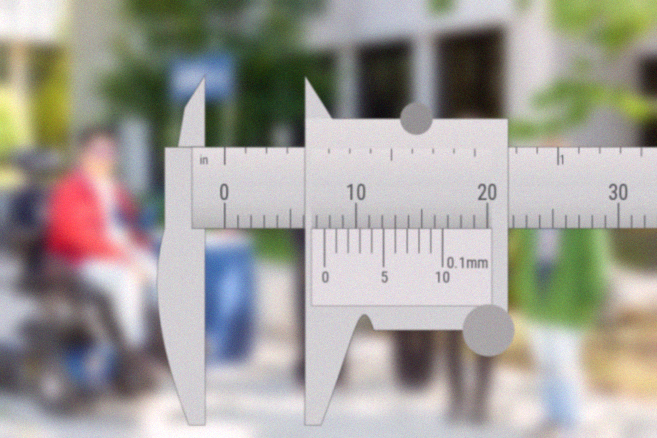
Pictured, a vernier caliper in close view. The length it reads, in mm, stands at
7.6 mm
